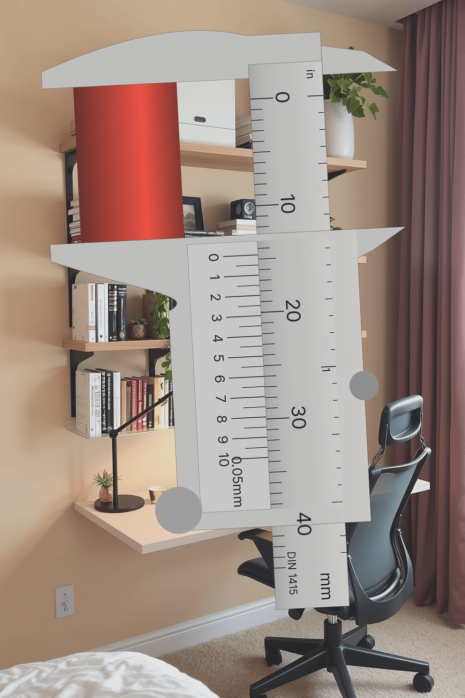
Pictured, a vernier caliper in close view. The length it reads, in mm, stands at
14.6 mm
